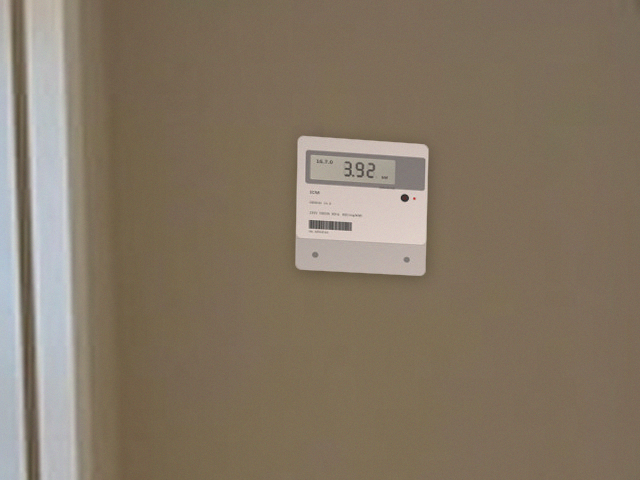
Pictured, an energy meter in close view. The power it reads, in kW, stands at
3.92 kW
